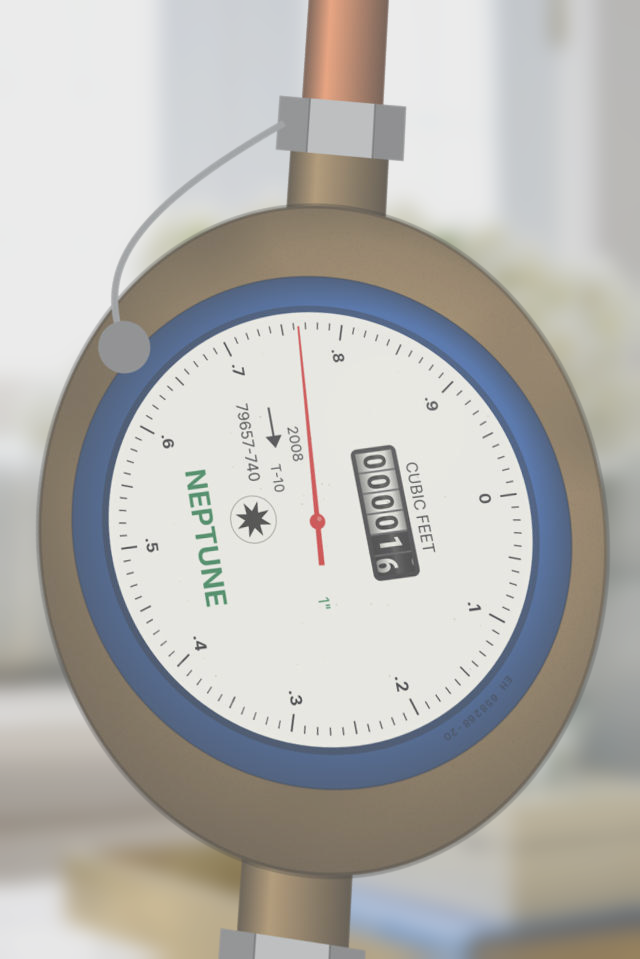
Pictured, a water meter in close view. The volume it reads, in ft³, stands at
15.76 ft³
